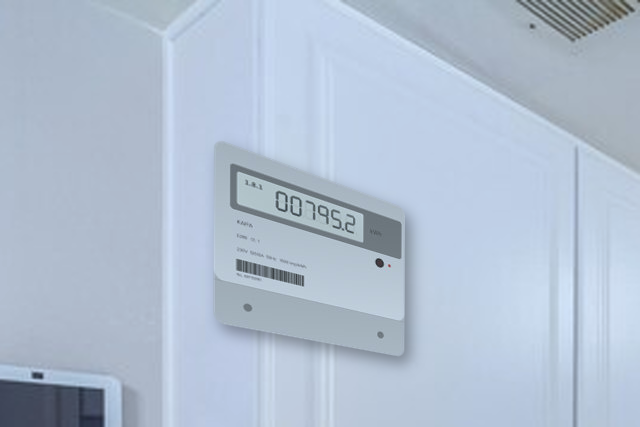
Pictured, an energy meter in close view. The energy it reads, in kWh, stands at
795.2 kWh
